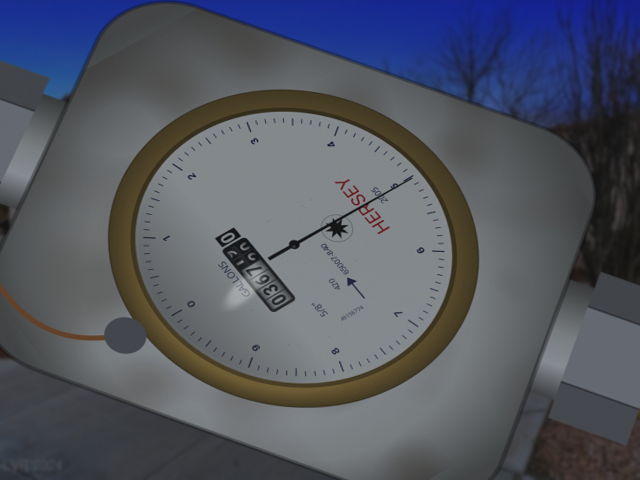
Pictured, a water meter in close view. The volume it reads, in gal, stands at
367195.0 gal
